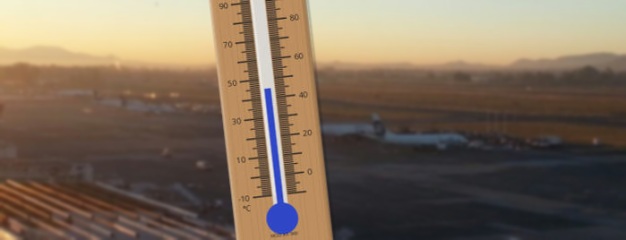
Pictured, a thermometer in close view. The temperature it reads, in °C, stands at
45 °C
